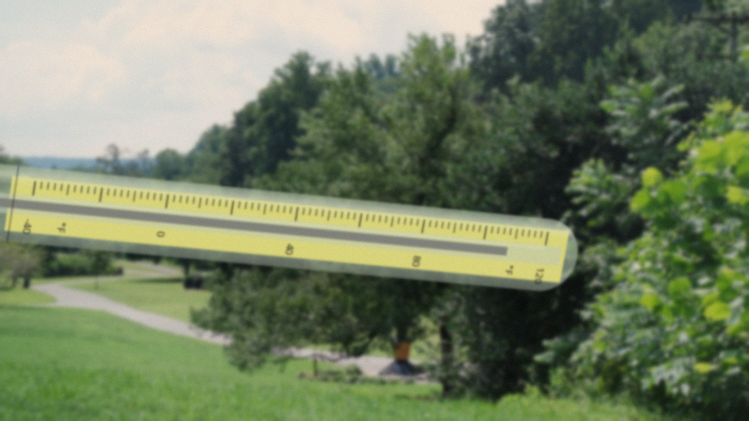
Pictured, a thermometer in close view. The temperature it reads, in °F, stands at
108 °F
